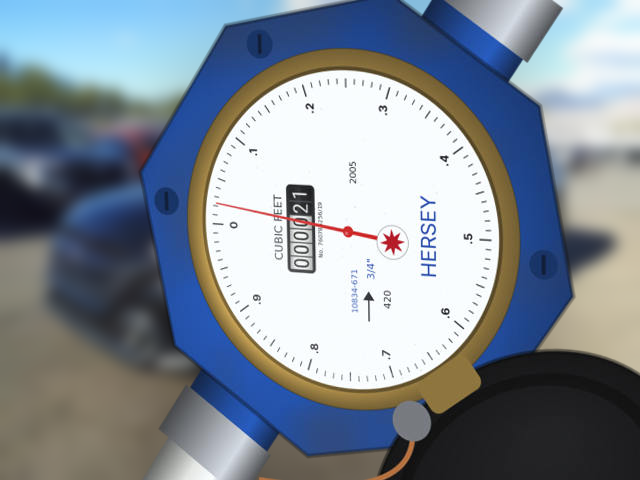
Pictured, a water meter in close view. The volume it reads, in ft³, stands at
21.02 ft³
